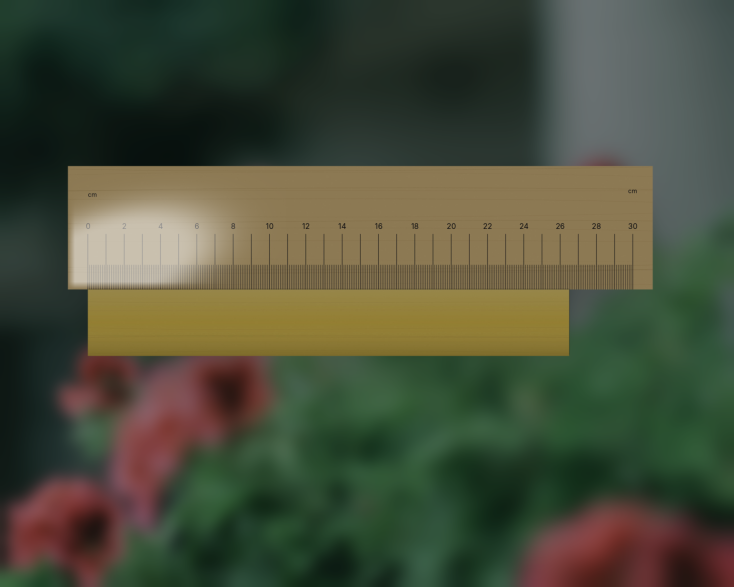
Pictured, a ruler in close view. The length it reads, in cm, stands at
26.5 cm
